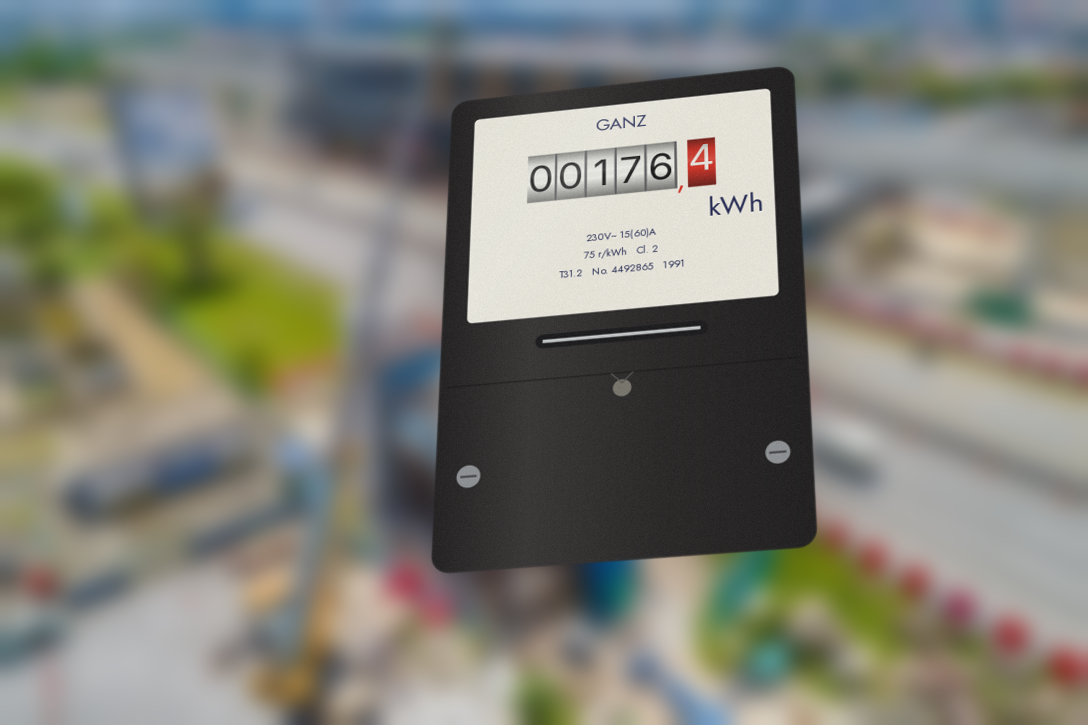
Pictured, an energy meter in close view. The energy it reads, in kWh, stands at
176.4 kWh
